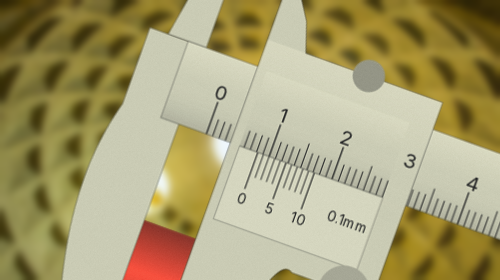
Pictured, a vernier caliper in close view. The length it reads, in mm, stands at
8.2 mm
